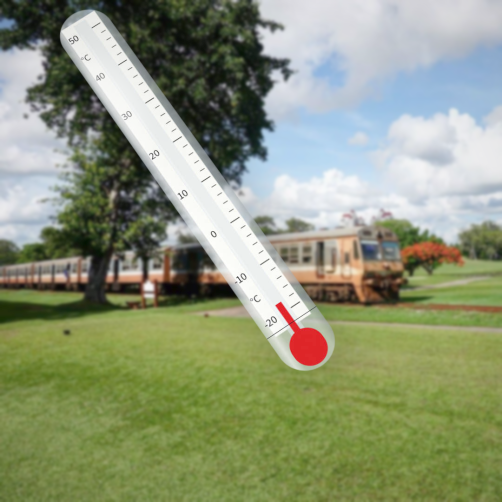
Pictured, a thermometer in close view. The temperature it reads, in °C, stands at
-18 °C
